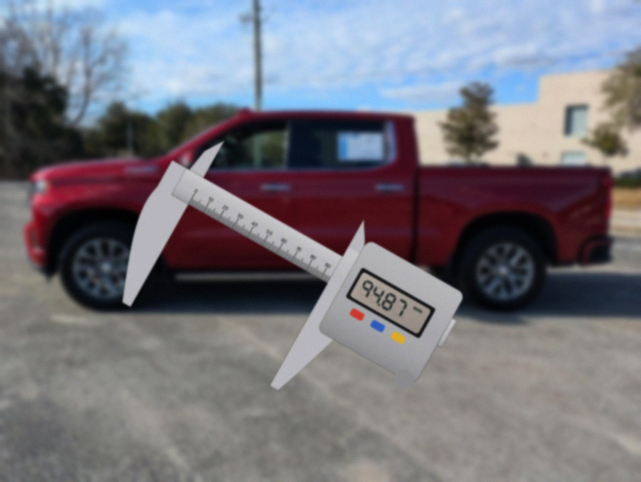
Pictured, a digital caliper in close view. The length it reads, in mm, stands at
94.87 mm
